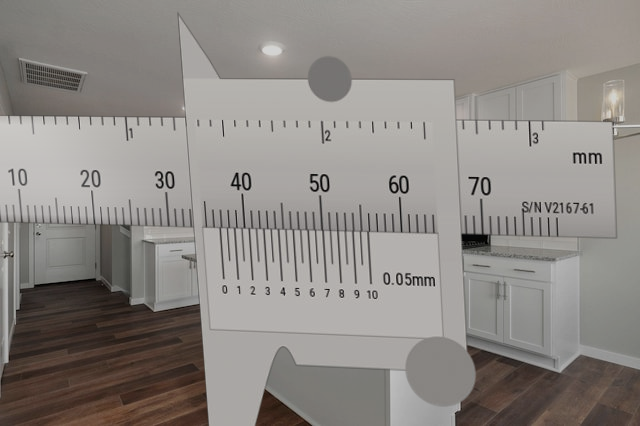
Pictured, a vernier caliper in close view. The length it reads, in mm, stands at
36.8 mm
